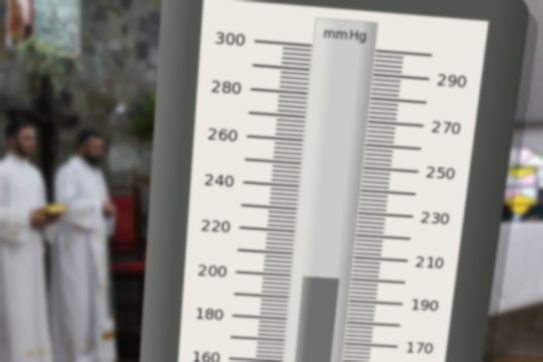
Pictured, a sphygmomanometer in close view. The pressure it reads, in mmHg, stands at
200 mmHg
